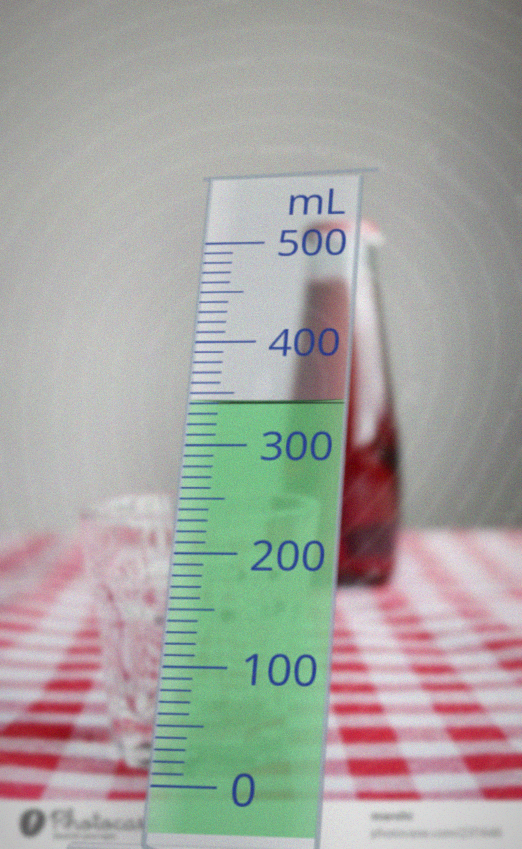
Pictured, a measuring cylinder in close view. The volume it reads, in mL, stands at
340 mL
